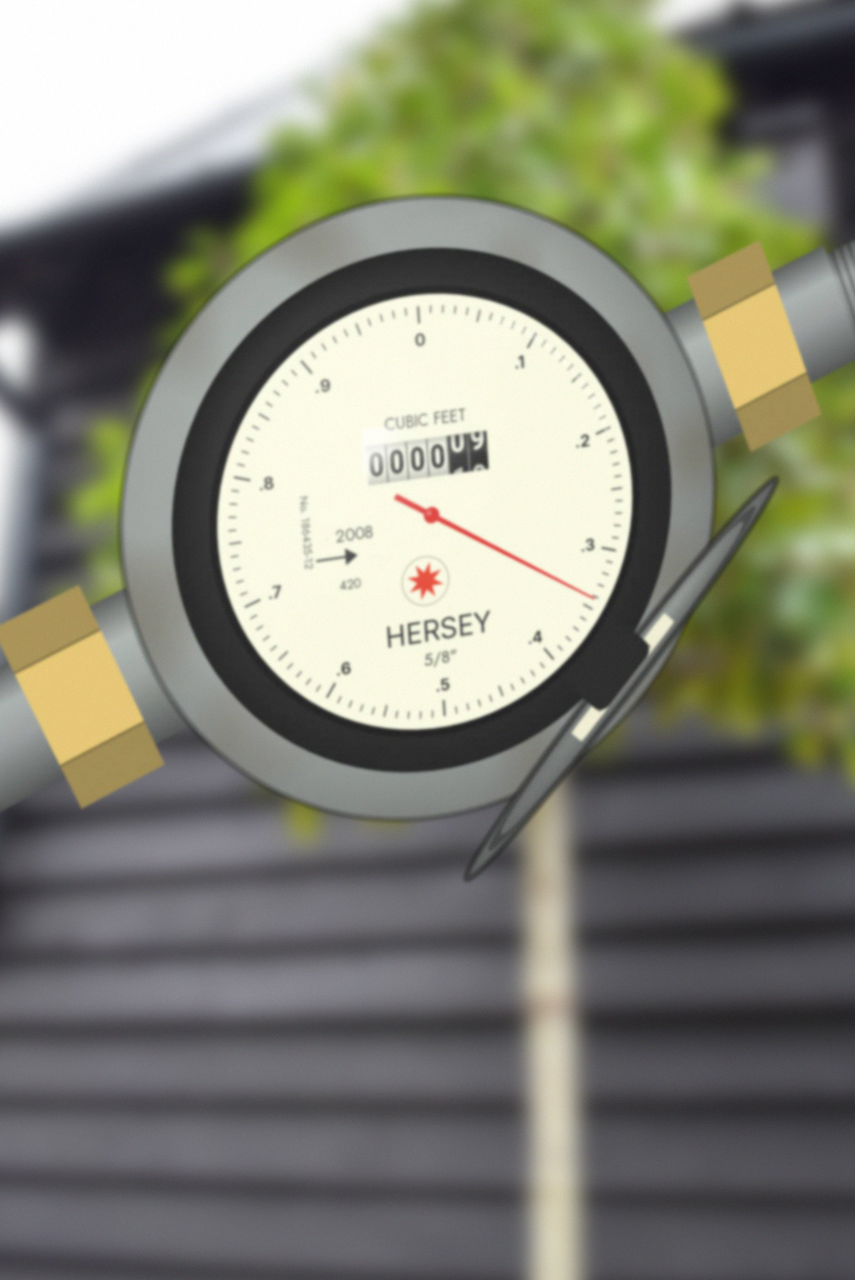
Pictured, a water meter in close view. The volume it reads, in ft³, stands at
9.34 ft³
